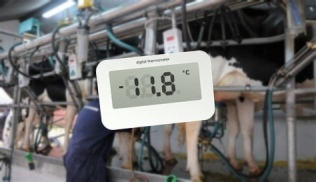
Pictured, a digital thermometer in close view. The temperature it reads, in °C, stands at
-11.8 °C
